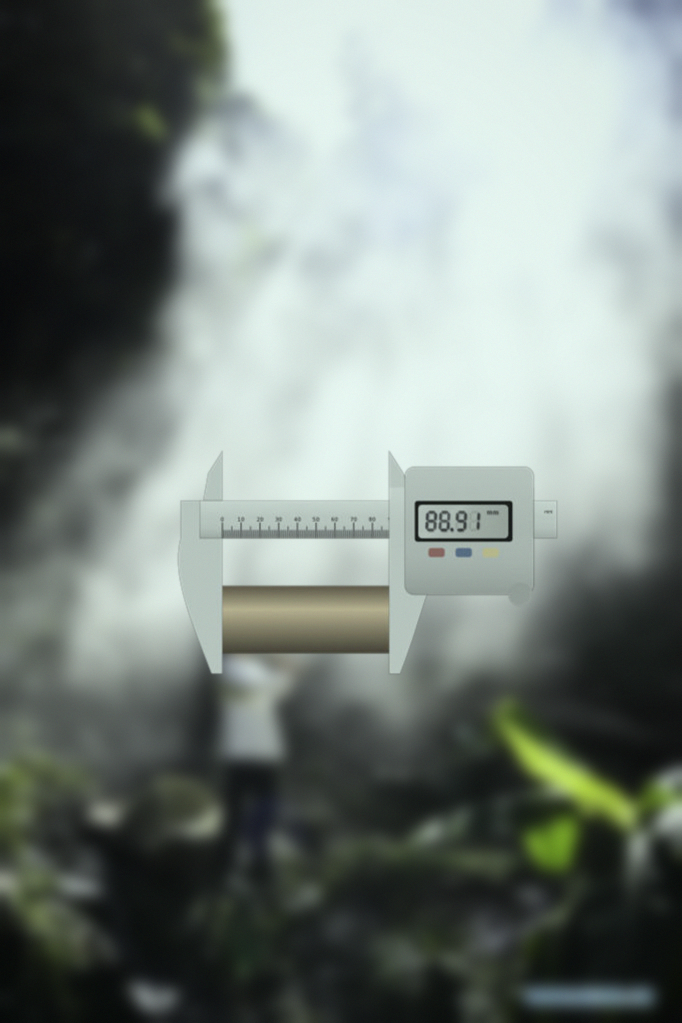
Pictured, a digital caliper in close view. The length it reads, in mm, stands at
88.91 mm
